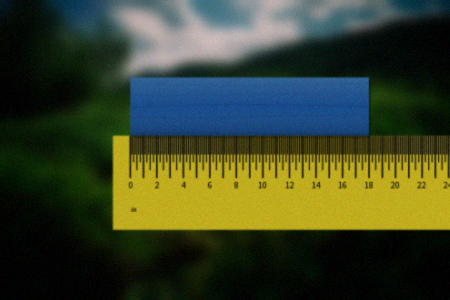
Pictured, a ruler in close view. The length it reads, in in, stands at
18 in
